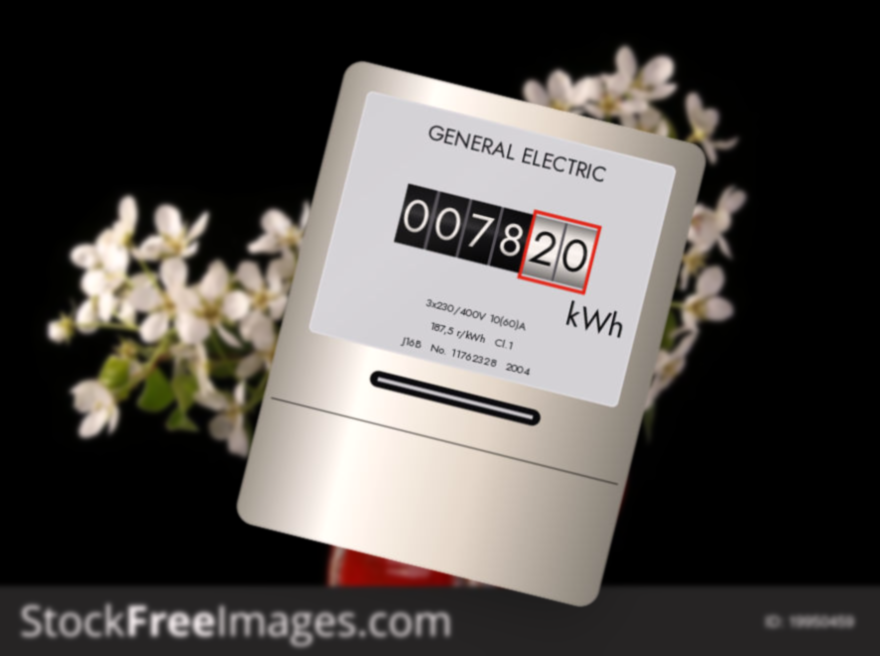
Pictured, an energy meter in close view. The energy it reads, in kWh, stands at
78.20 kWh
